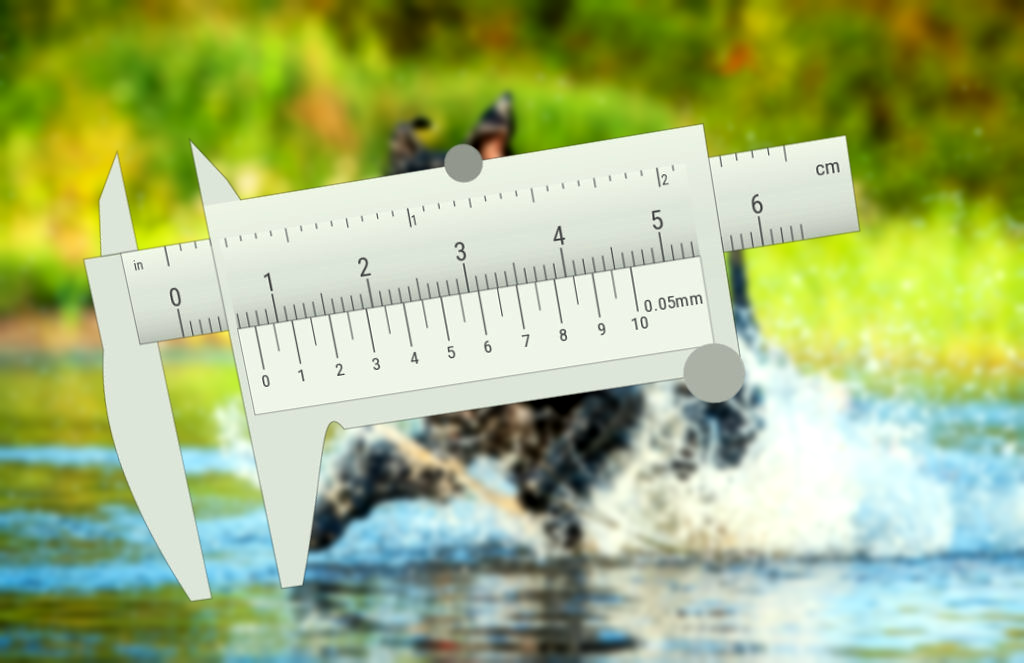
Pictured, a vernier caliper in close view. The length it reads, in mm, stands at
7.6 mm
